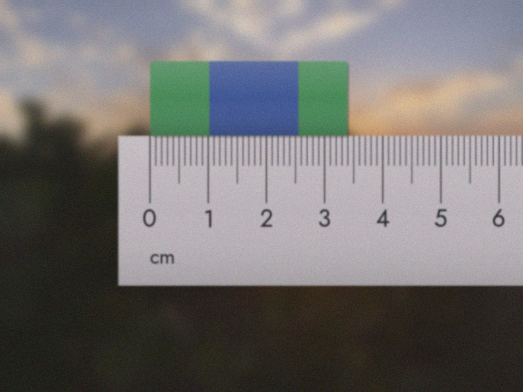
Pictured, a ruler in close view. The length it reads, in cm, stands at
3.4 cm
